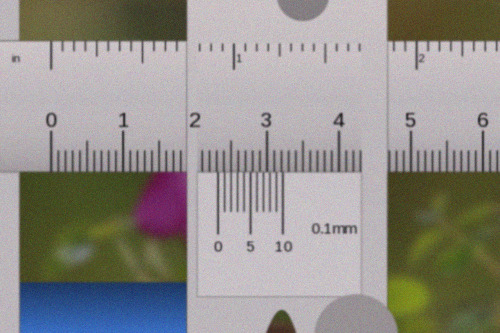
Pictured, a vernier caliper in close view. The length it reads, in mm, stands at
23.2 mm
